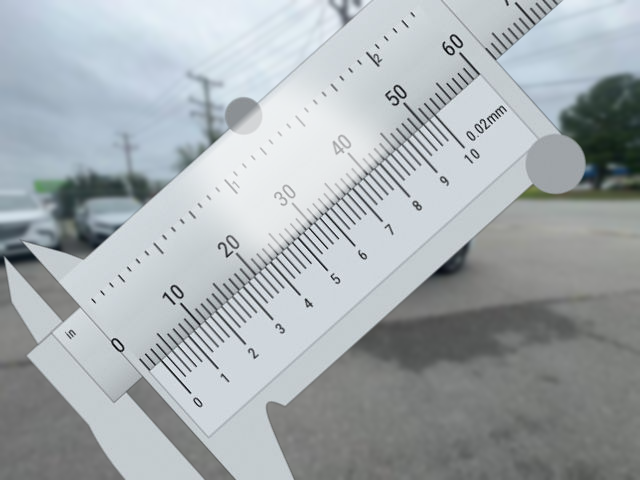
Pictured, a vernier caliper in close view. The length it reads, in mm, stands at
3.0 mm
